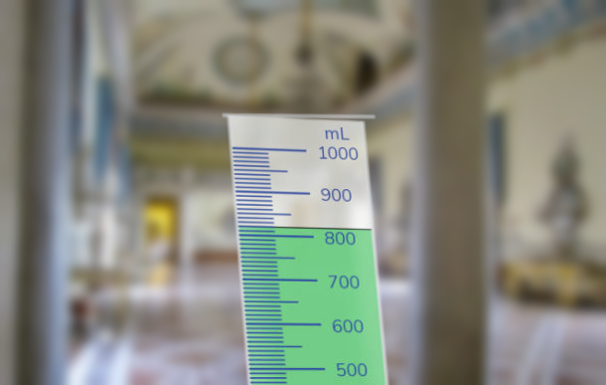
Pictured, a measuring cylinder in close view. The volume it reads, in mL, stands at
820 mL
